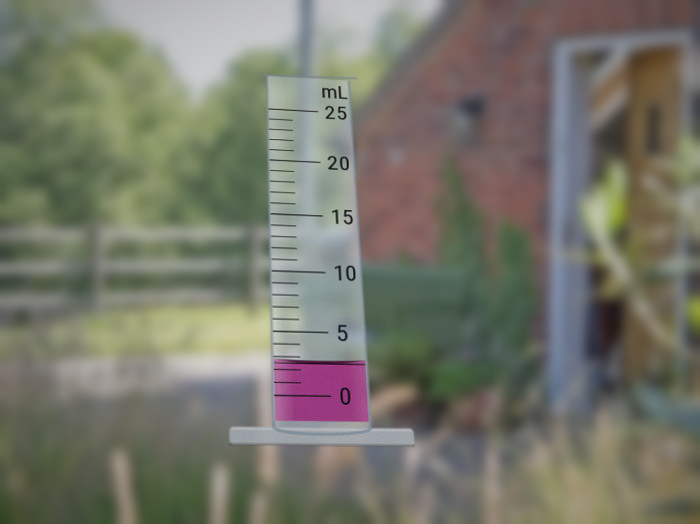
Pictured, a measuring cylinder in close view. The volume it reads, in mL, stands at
2.5 mL
